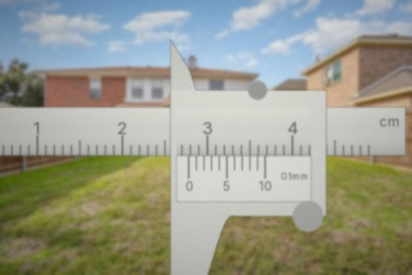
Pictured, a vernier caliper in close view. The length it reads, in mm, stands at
27.8 mm
